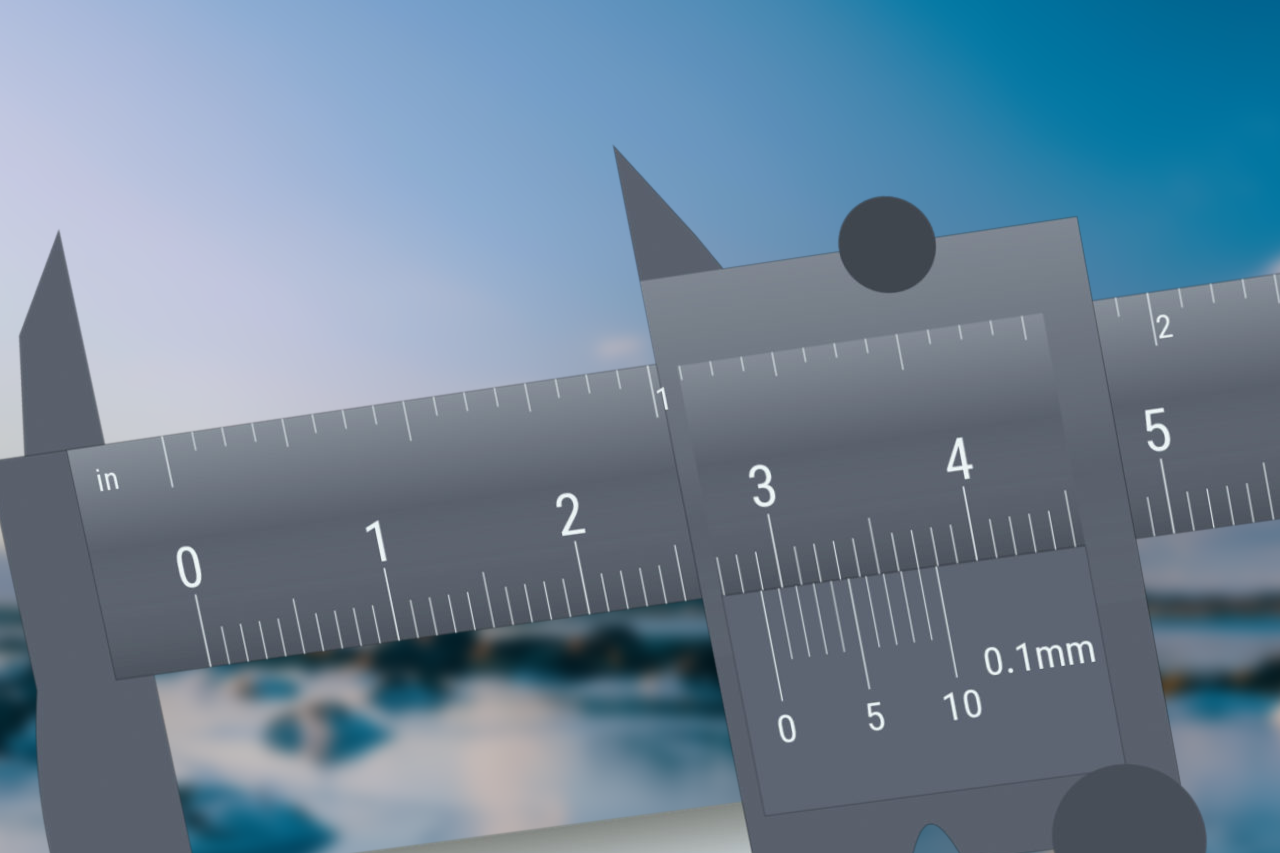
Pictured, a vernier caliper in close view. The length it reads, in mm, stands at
28.9 mm
